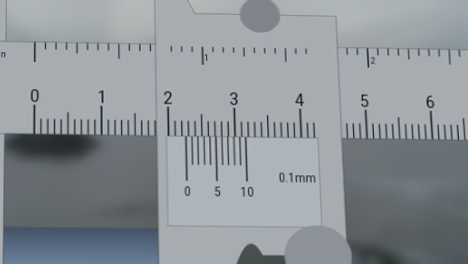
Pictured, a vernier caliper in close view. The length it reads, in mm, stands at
22.6 mm
